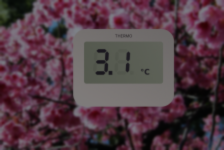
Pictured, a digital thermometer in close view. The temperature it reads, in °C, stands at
3.1 °C
